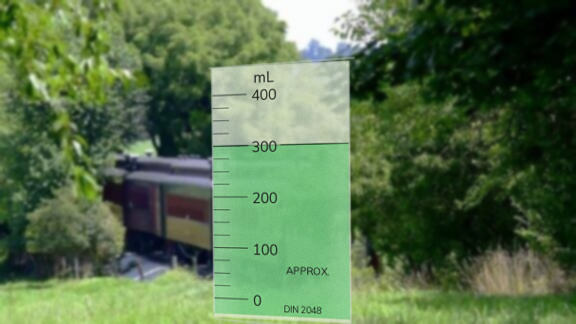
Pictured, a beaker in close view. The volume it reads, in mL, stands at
300 mL
